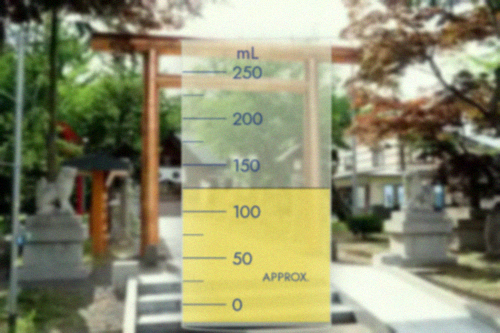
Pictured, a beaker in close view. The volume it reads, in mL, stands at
125 mL
